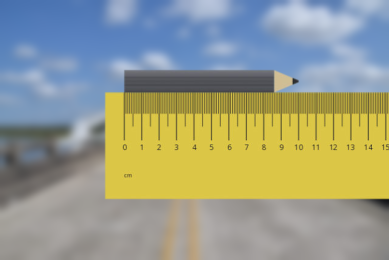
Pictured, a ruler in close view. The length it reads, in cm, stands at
10 cm
